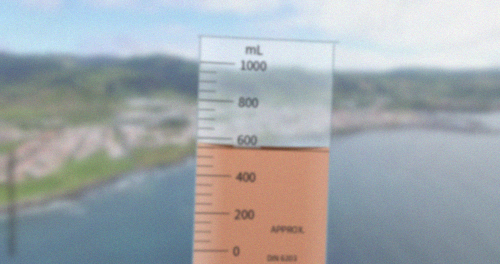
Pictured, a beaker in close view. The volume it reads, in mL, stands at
550 mL
